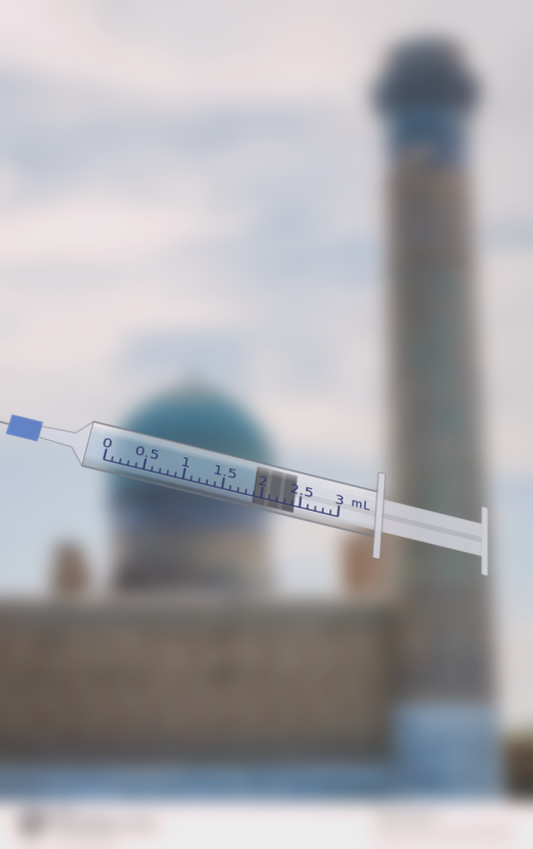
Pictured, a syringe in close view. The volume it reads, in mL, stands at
1.9 mL
